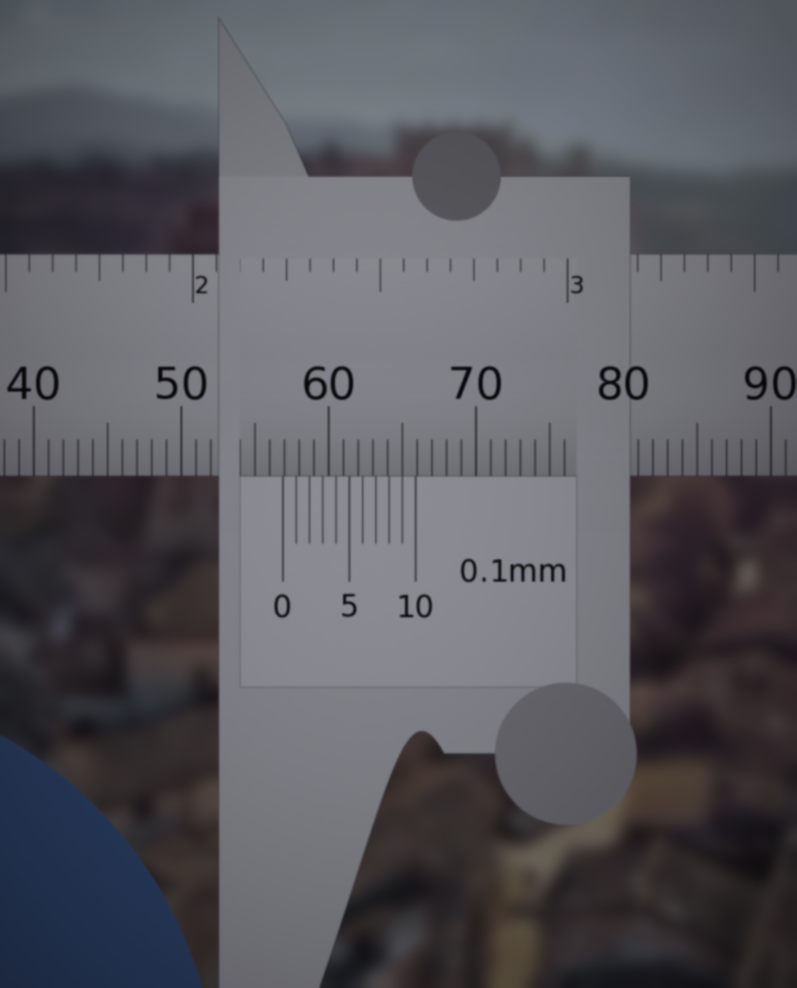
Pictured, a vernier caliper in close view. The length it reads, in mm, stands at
56.9 mm
